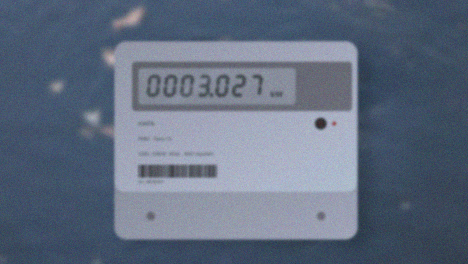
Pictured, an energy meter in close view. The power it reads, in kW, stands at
3.027 kW
